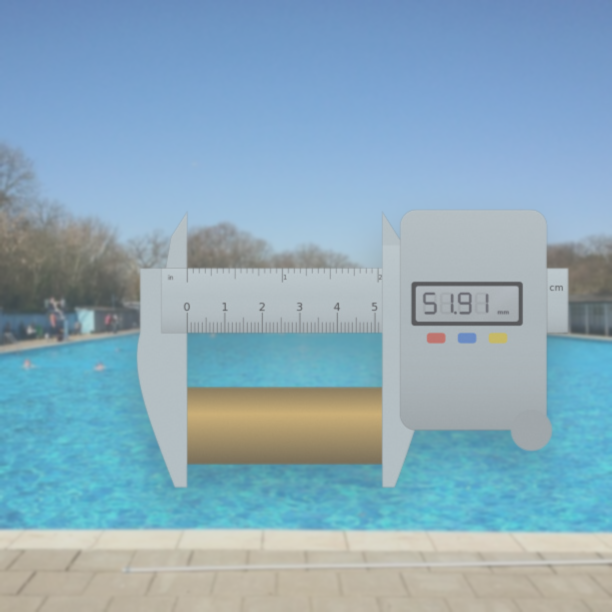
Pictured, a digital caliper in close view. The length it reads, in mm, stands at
51.91 mm
